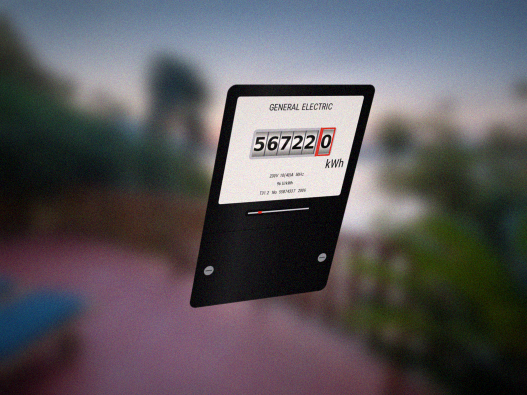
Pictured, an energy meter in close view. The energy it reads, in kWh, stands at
56722.0 kWh
